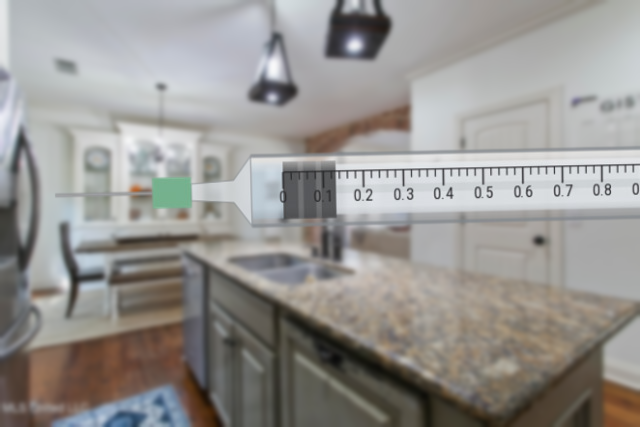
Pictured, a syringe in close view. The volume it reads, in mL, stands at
0 mL
